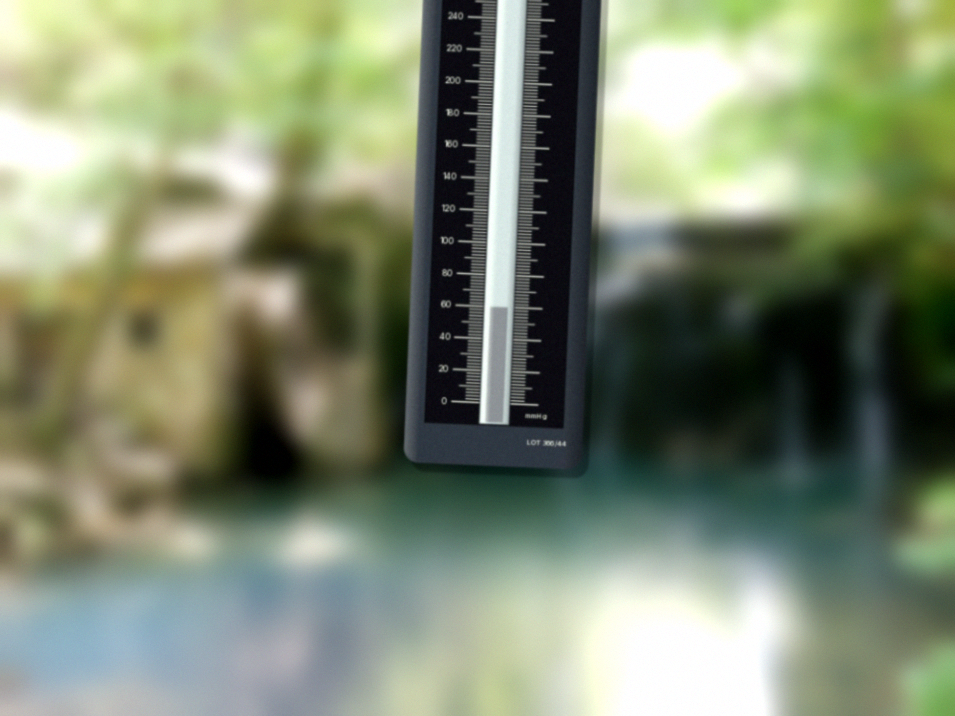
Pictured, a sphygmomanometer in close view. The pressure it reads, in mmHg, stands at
60 mmHg
